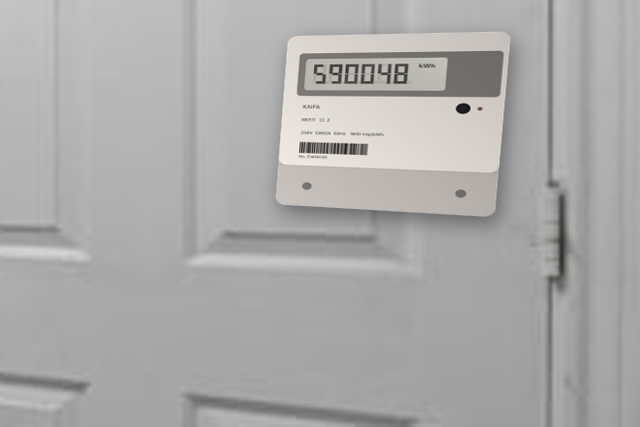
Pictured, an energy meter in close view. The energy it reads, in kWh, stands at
590048 kWh
